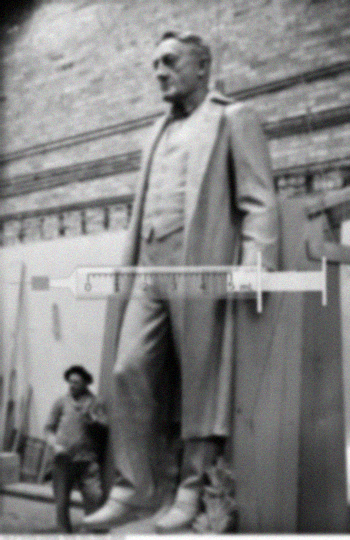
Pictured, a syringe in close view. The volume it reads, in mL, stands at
4 mL
